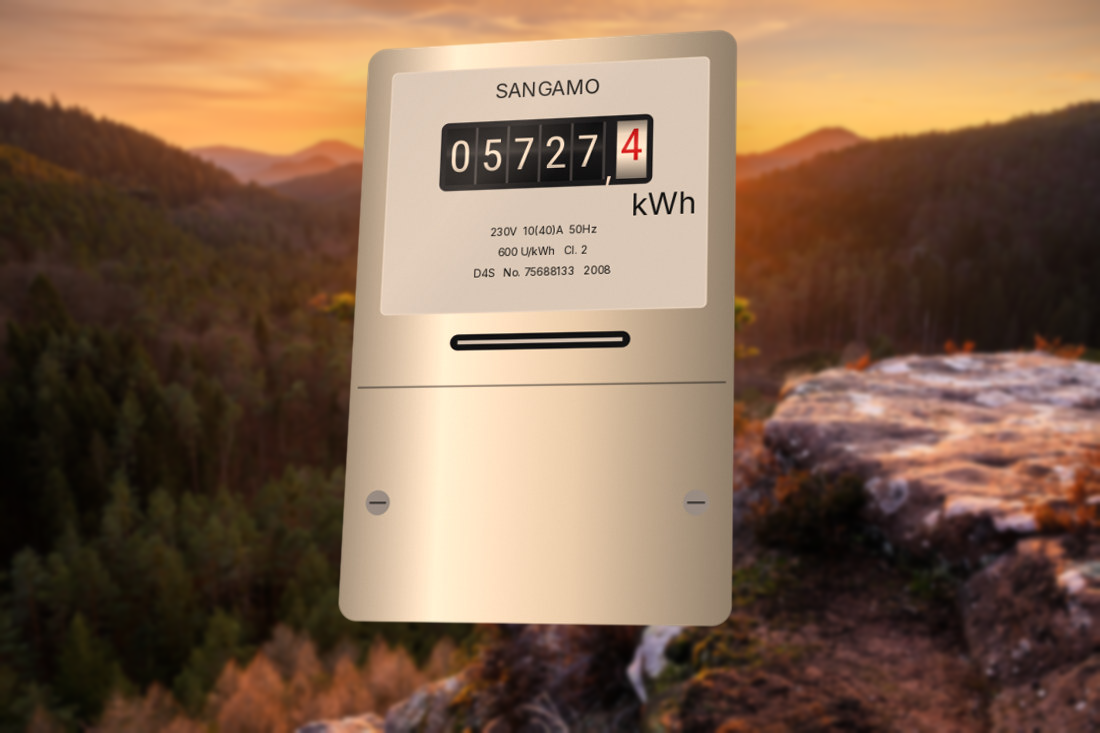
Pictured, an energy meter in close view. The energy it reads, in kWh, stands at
5727.4 kWh
